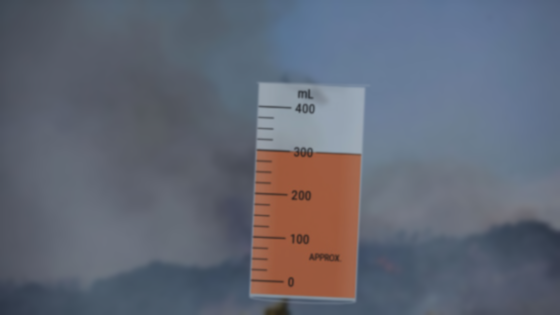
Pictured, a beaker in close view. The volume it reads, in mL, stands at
300 mL
